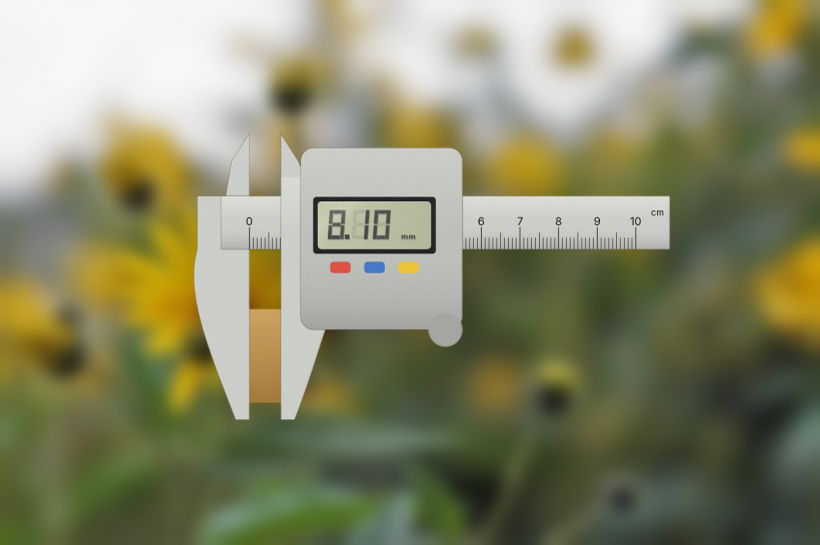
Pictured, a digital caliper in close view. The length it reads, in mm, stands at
8.10 mm
